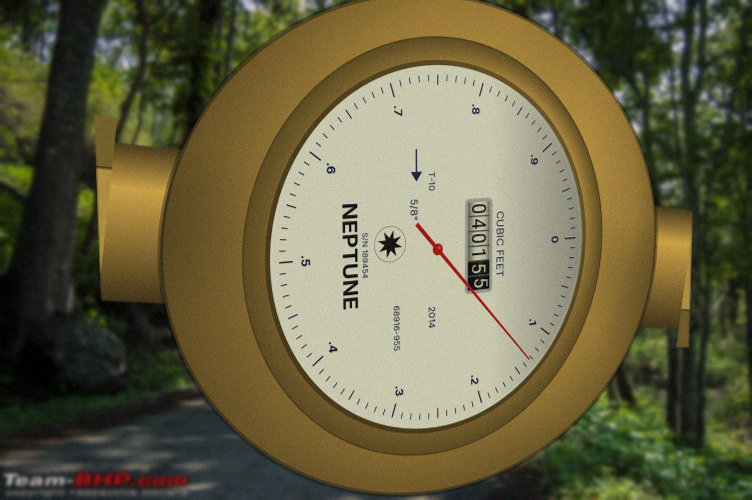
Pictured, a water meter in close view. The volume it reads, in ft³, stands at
40155.13 ft³
